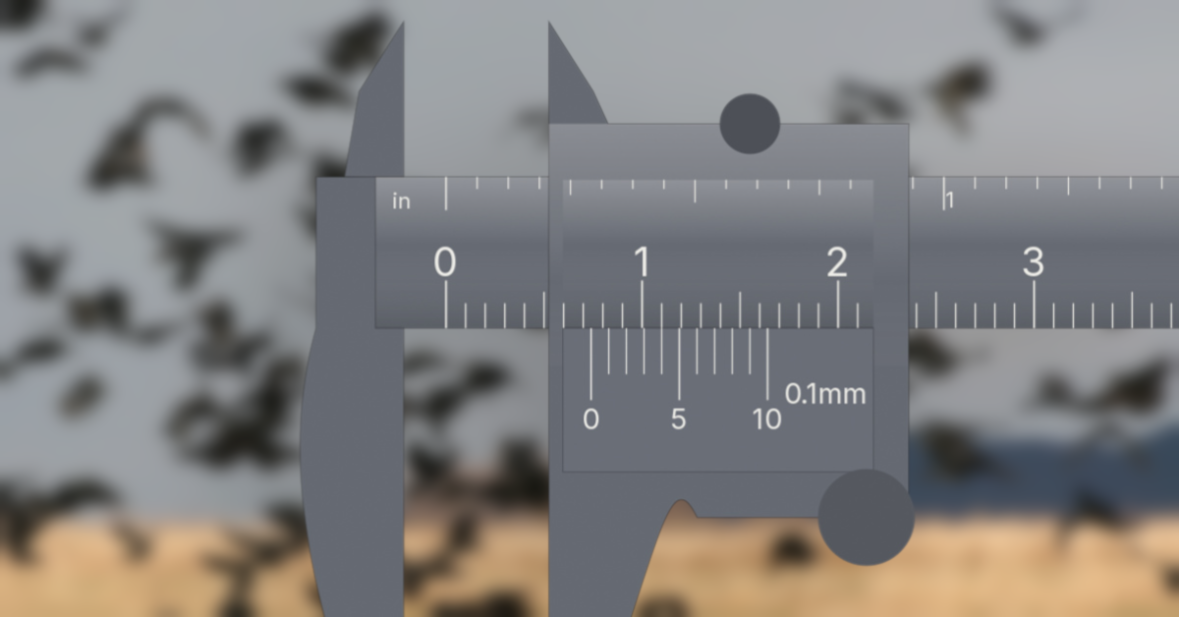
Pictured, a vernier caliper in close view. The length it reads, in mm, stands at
7.4 mm
